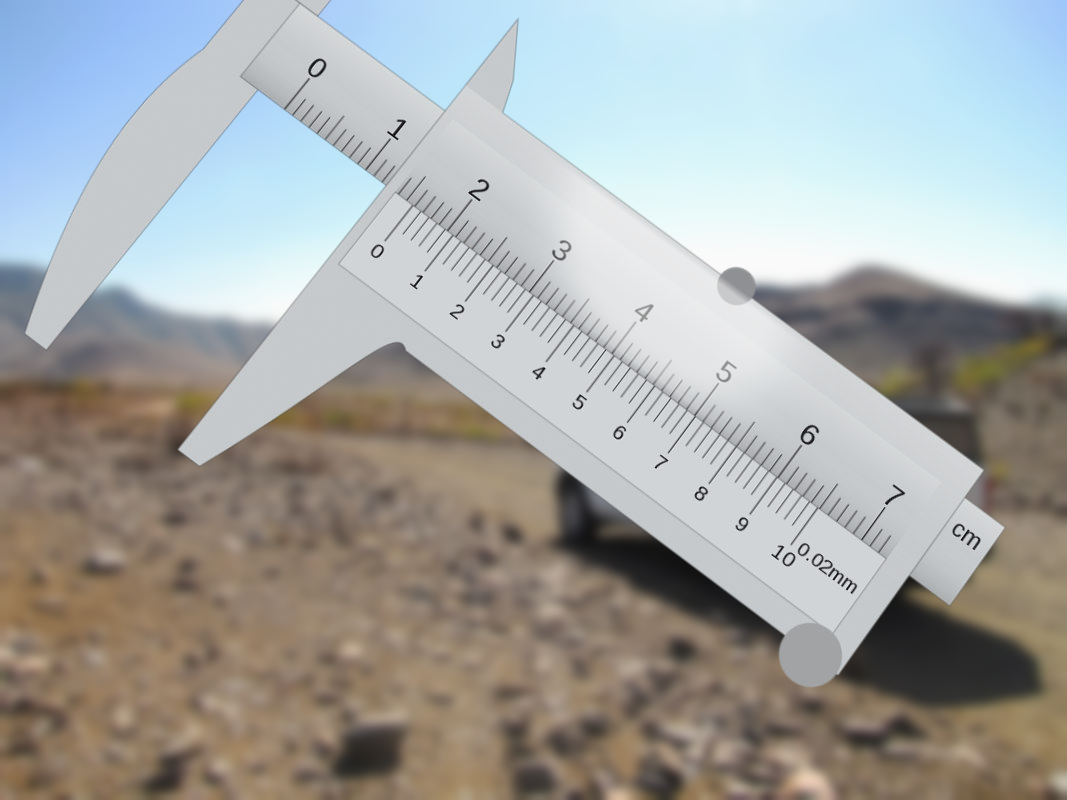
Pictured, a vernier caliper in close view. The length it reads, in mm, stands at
15.8 mm
